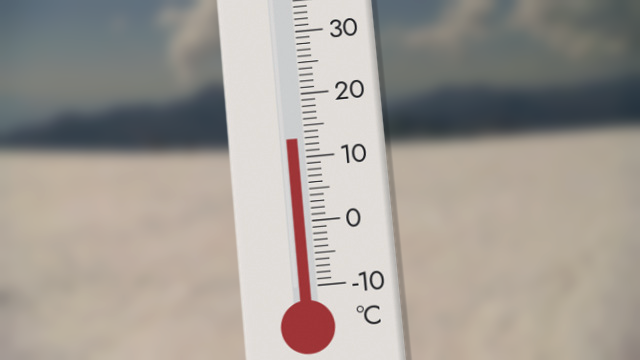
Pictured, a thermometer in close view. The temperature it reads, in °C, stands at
13 °C
